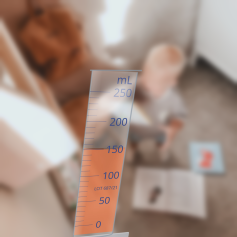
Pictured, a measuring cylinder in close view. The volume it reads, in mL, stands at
150 mL
